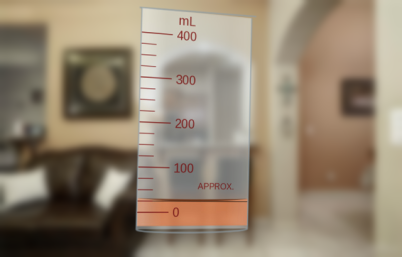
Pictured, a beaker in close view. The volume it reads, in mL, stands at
25 mL
